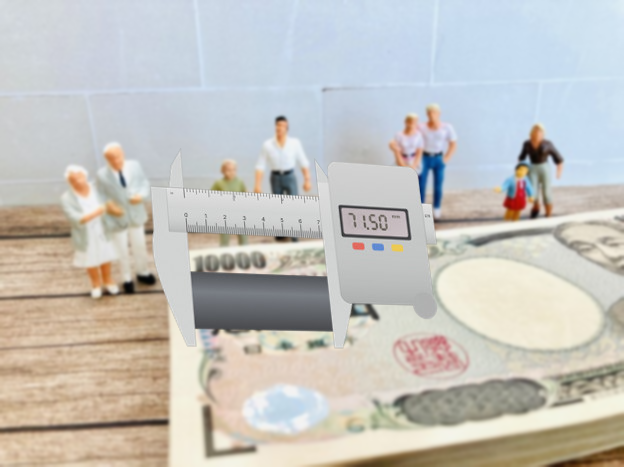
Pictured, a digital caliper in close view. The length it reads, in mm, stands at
71.50 mm
